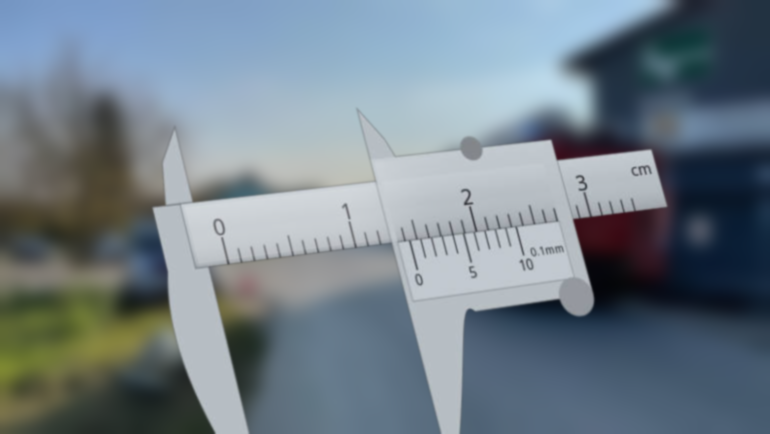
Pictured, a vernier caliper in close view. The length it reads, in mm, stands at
14.4 mm
